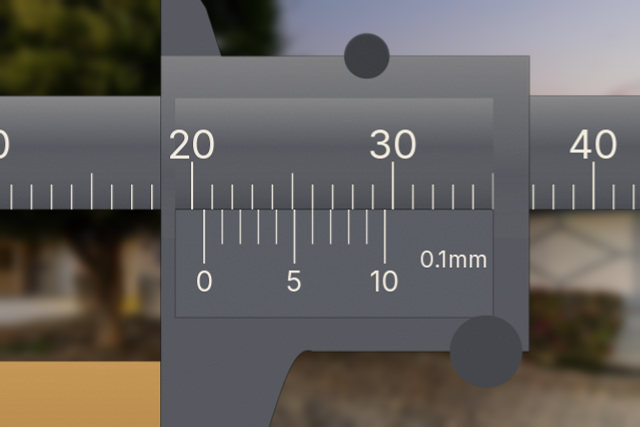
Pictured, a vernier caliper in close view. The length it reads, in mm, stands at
20.6 mm
